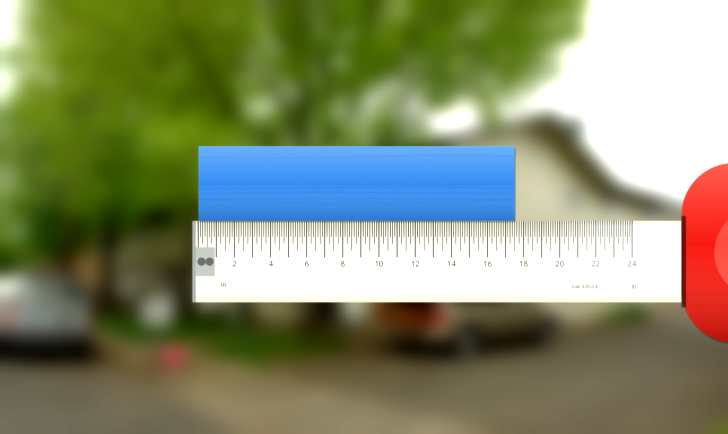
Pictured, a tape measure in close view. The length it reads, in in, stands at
17.5 in
